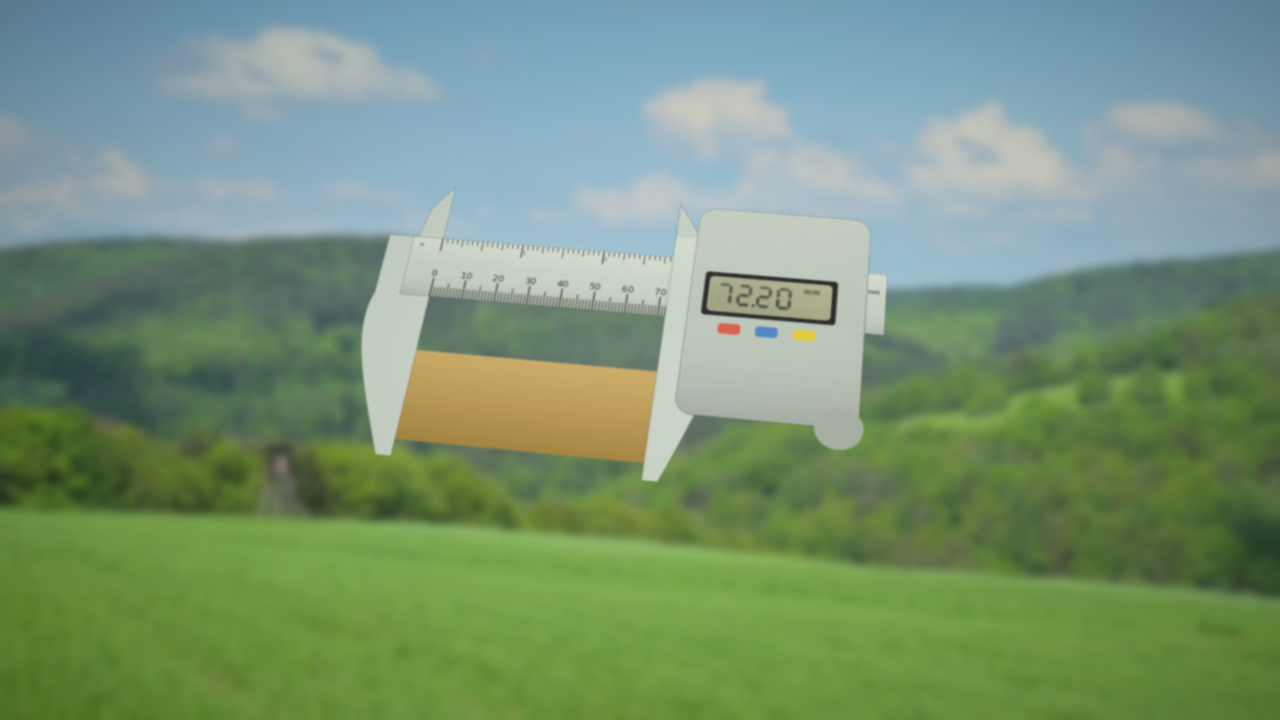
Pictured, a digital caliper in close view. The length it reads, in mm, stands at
72.20 mm
